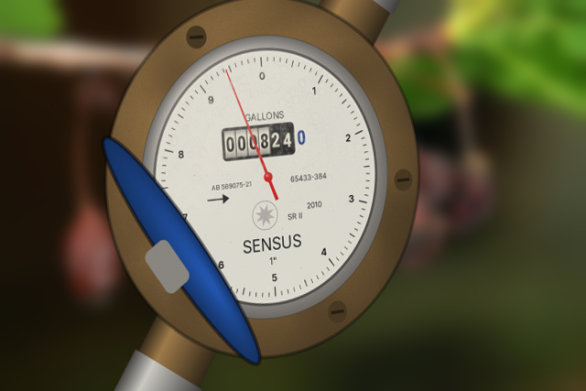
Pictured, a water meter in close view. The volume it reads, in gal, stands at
8239.4 gal
